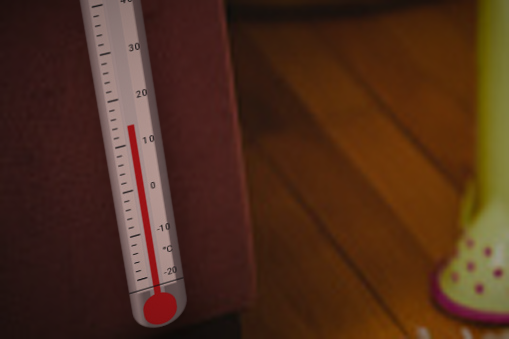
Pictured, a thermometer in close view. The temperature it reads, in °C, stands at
14 °C
